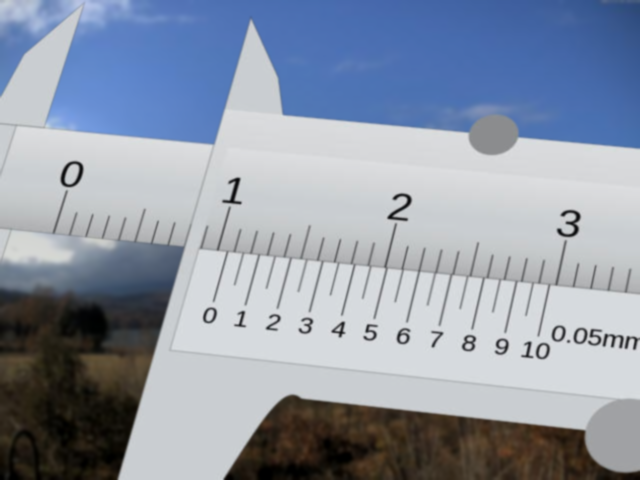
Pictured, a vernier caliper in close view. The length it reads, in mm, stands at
10.6 mm
